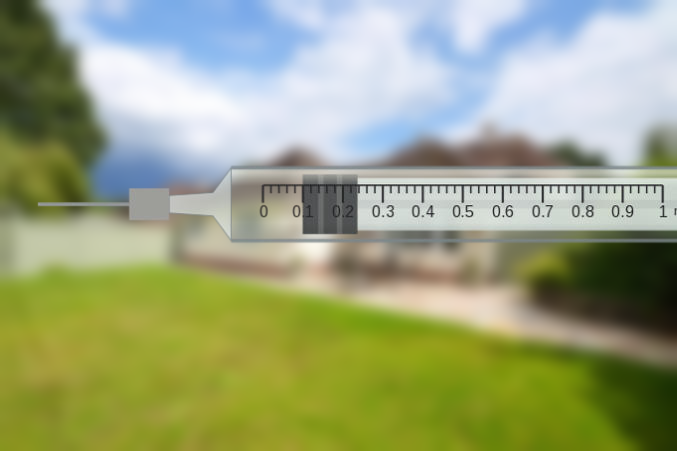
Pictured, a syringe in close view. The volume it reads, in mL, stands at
0.1 mL
